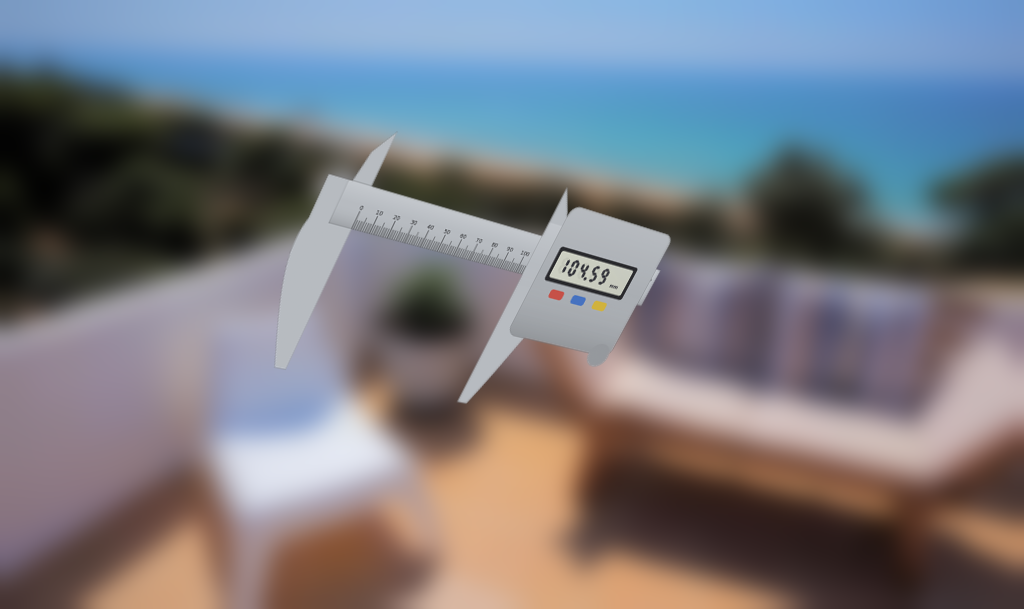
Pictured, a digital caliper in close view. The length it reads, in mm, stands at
104.59 mm
